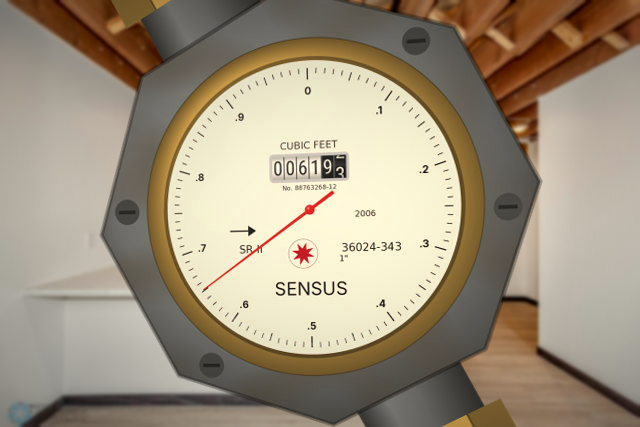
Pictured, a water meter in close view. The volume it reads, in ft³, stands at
6192.65 ft³
